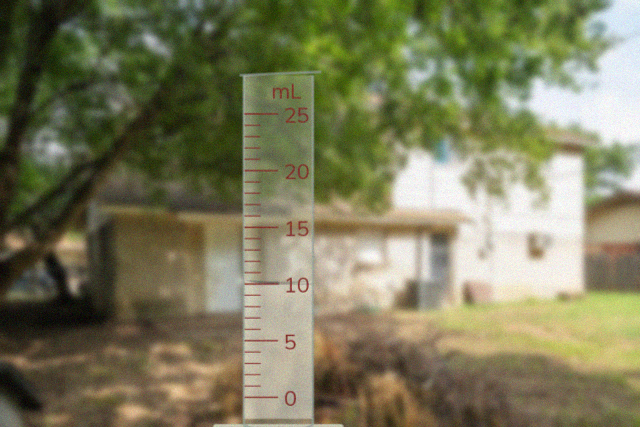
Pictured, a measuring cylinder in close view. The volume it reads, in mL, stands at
10 mL
